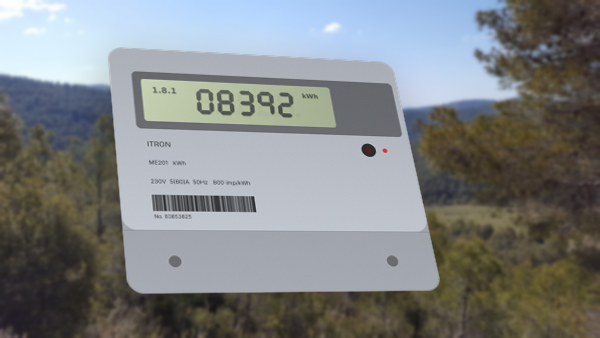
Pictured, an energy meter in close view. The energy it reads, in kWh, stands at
8392 kWh
